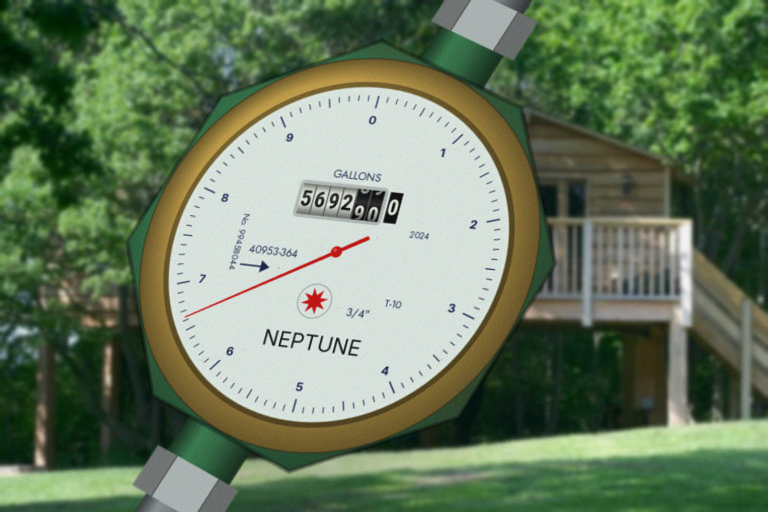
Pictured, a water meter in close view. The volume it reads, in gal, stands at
5692896.6 gal
